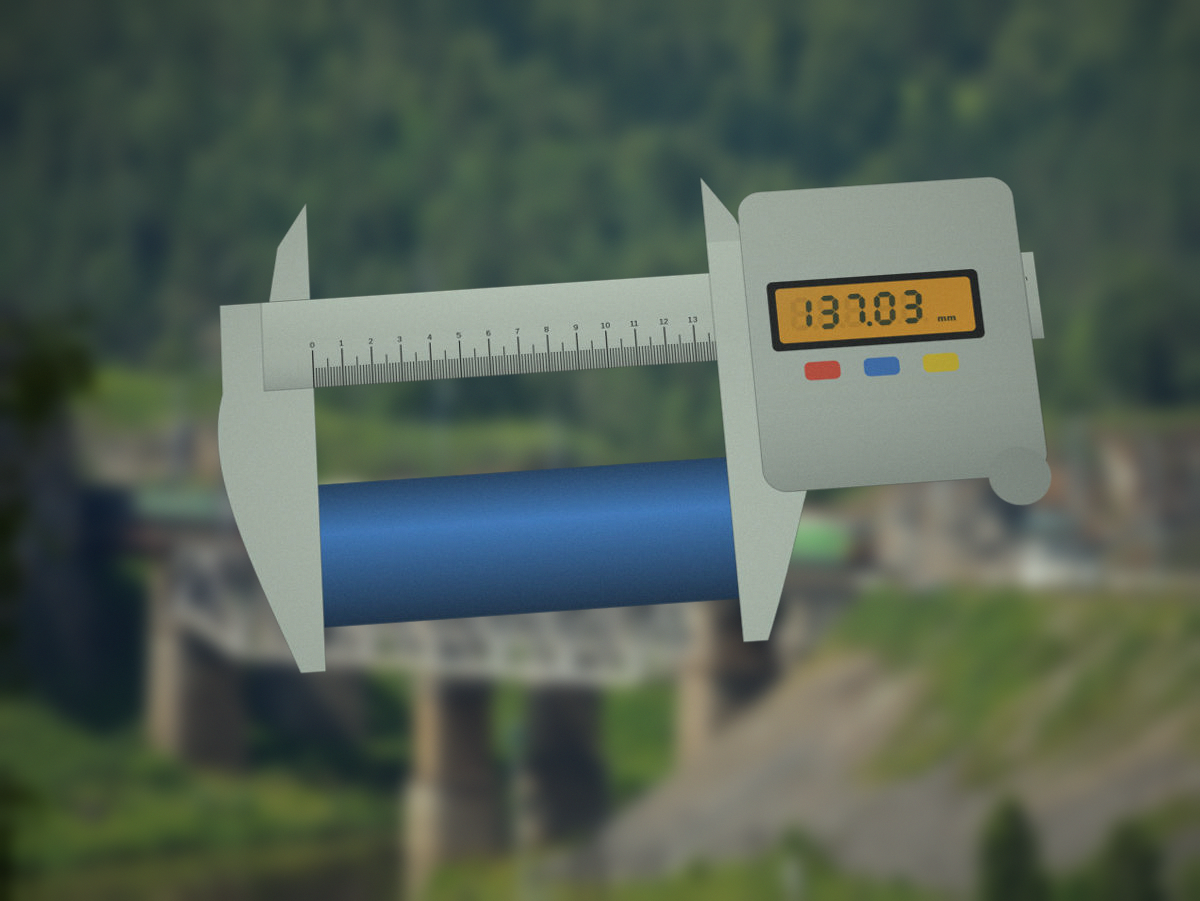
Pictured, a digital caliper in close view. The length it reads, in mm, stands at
137.03 mm
